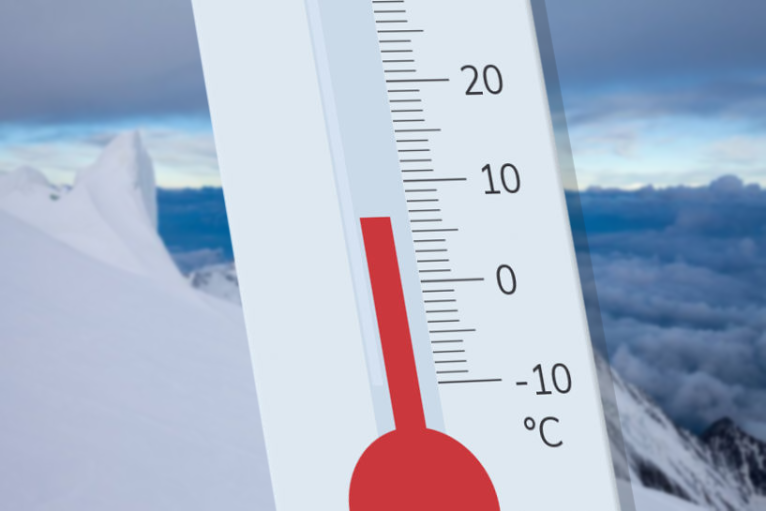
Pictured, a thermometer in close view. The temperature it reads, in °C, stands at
6.5 °C
